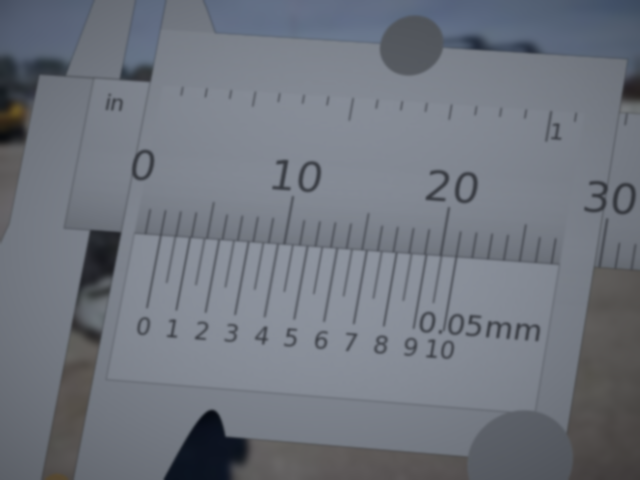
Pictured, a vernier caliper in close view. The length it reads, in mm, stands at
2.0 mm
